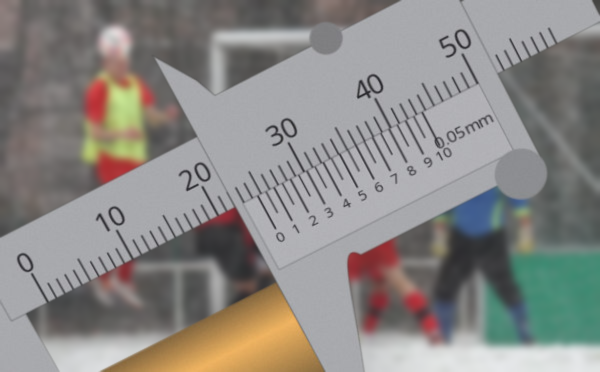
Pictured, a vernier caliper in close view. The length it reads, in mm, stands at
24.6 mm
